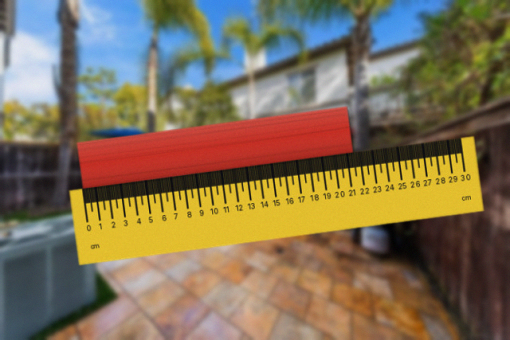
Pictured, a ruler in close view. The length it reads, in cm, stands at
21.5 cm
